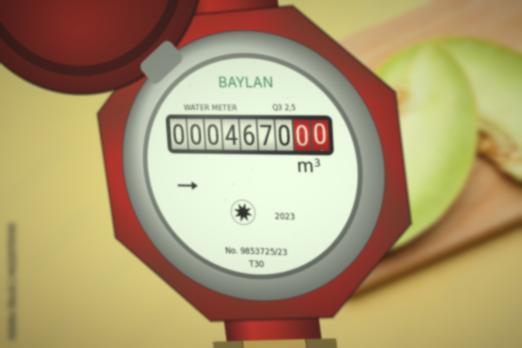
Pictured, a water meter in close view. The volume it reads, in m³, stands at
4670.00 m³
